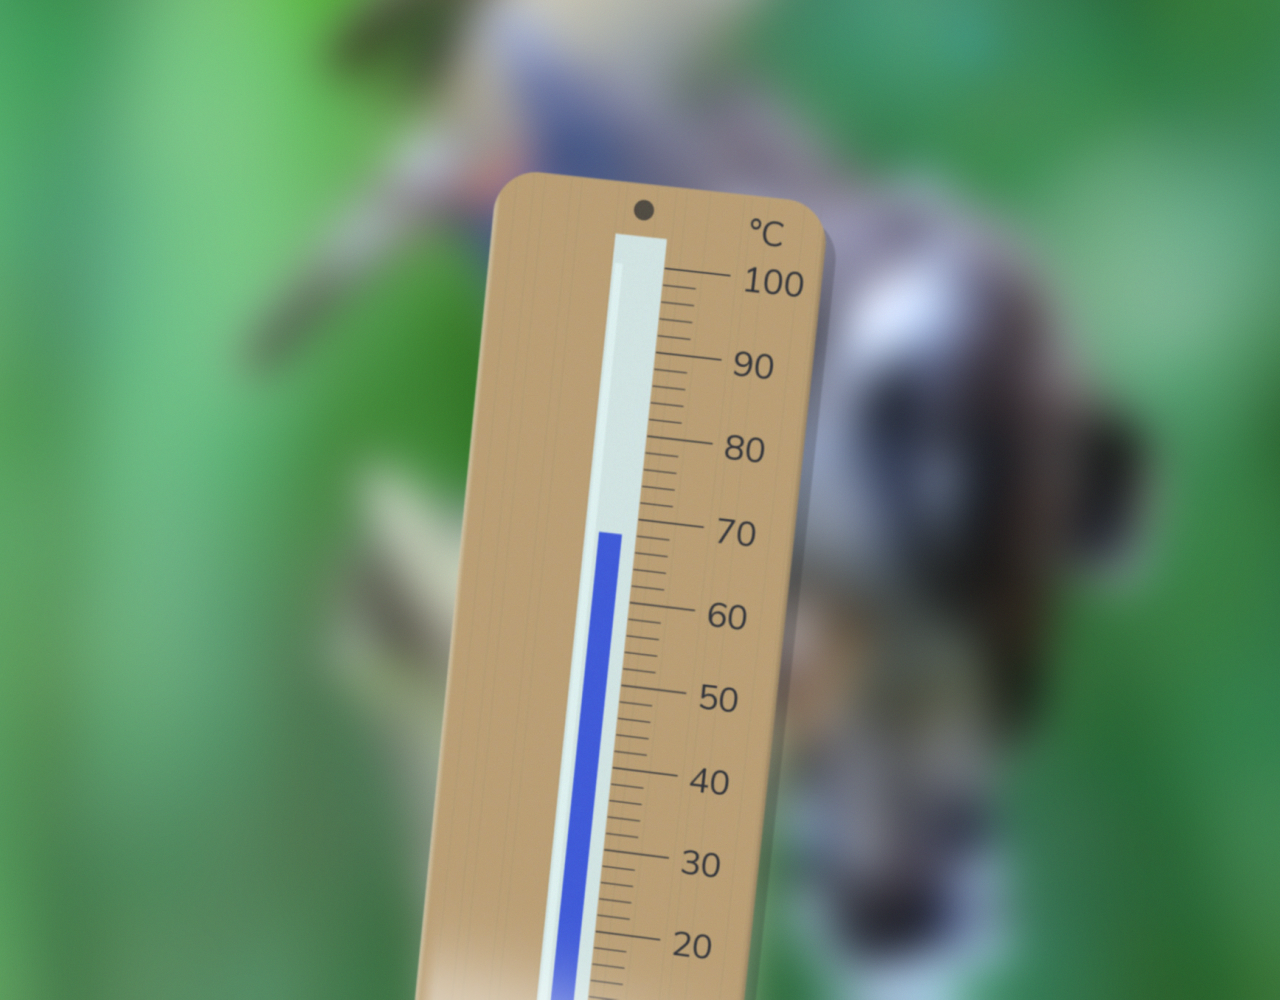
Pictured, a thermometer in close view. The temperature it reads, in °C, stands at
68 °C
